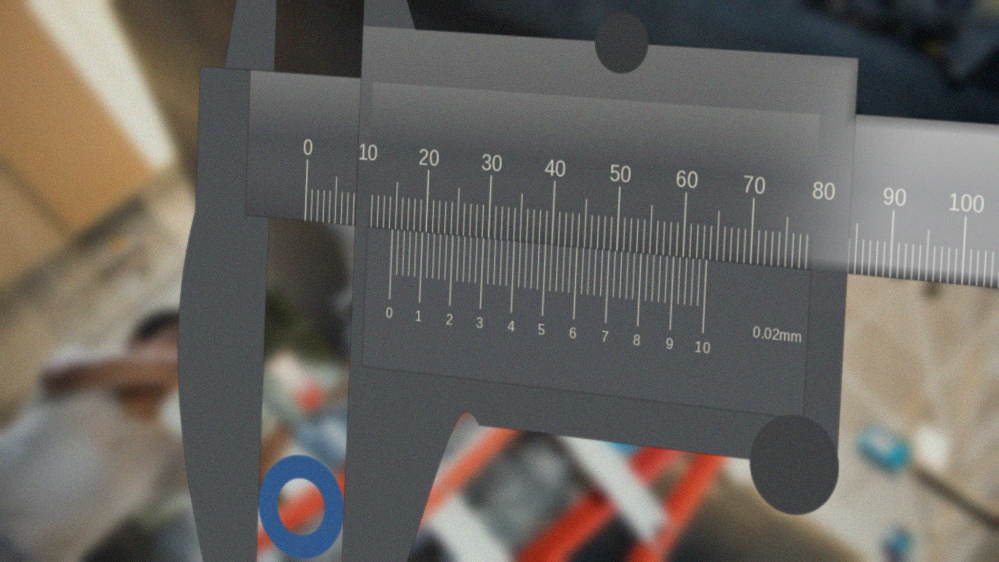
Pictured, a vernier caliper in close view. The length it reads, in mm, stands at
14.5 mm
